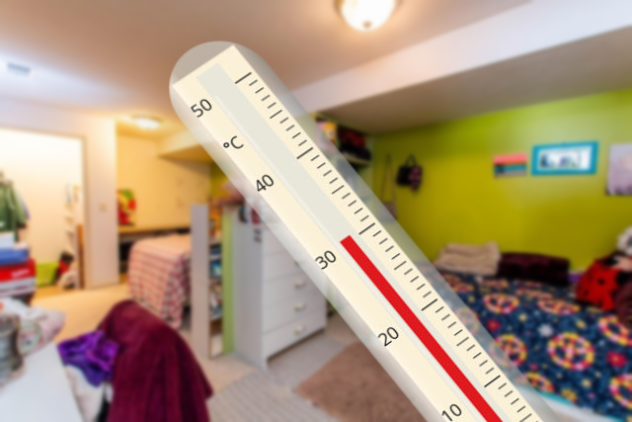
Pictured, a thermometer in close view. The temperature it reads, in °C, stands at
30.5 °C
